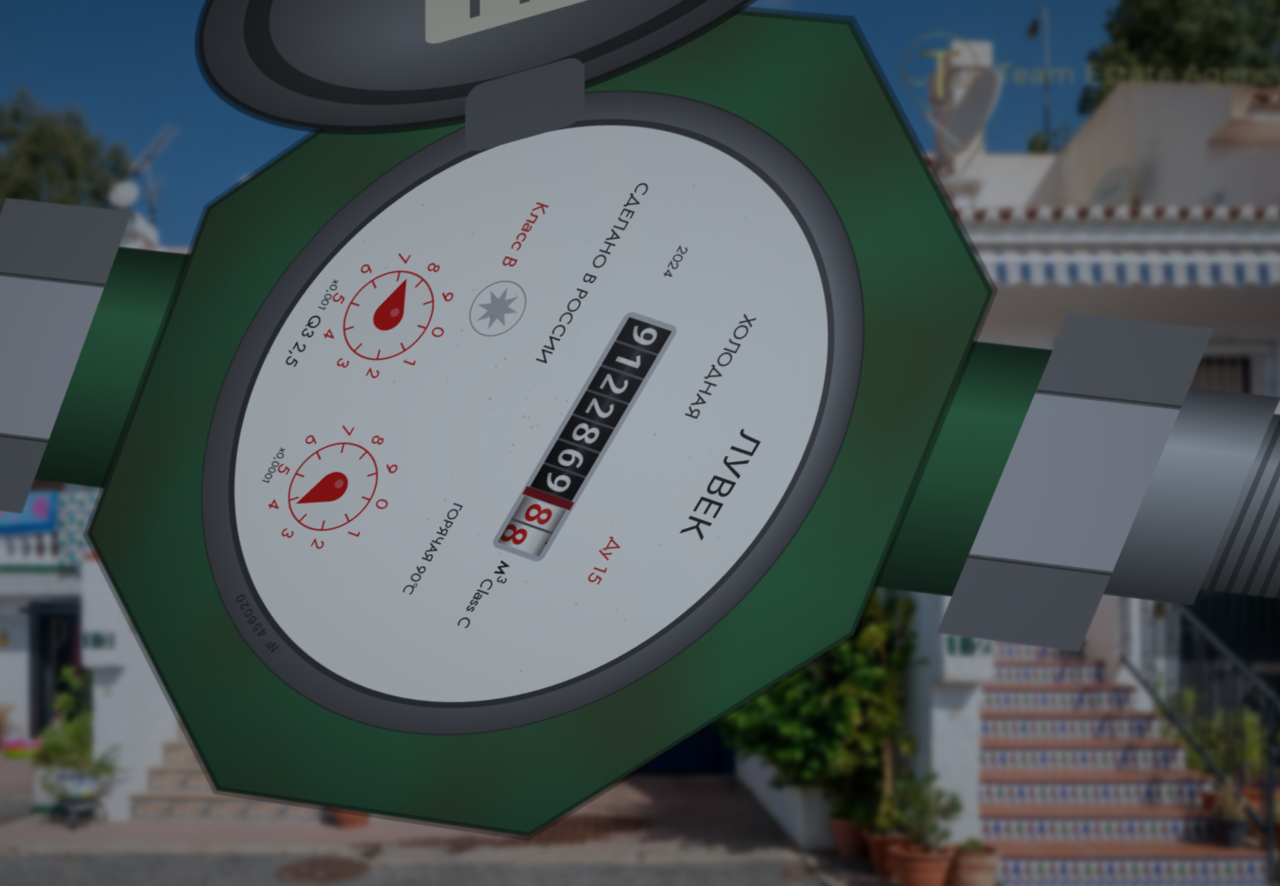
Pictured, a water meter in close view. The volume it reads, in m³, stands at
9122869.8773 m³
